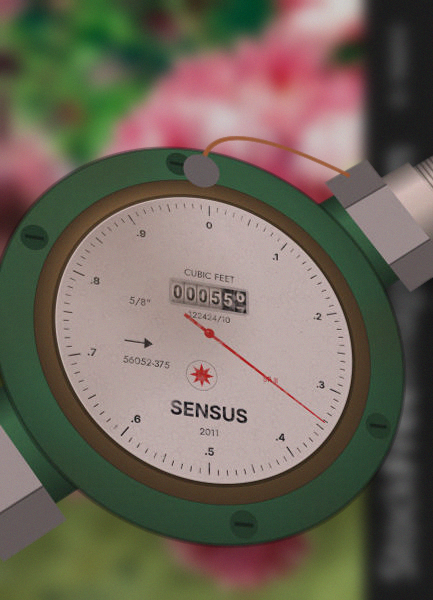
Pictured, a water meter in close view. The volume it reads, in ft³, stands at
556.34 ft³
